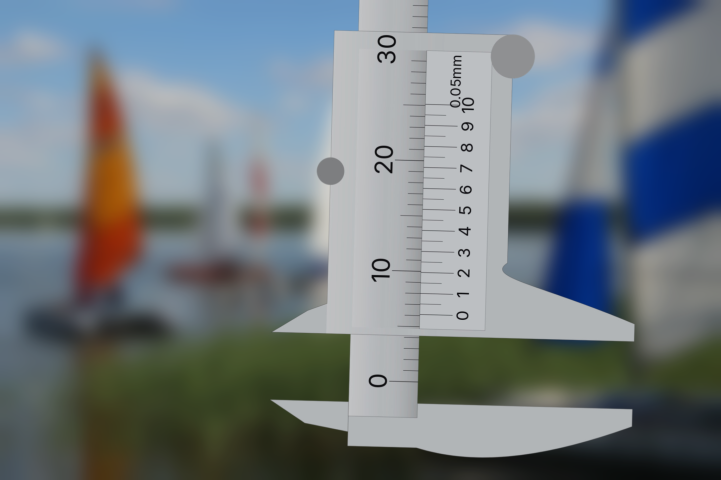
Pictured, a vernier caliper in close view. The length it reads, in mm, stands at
6.1 mm
